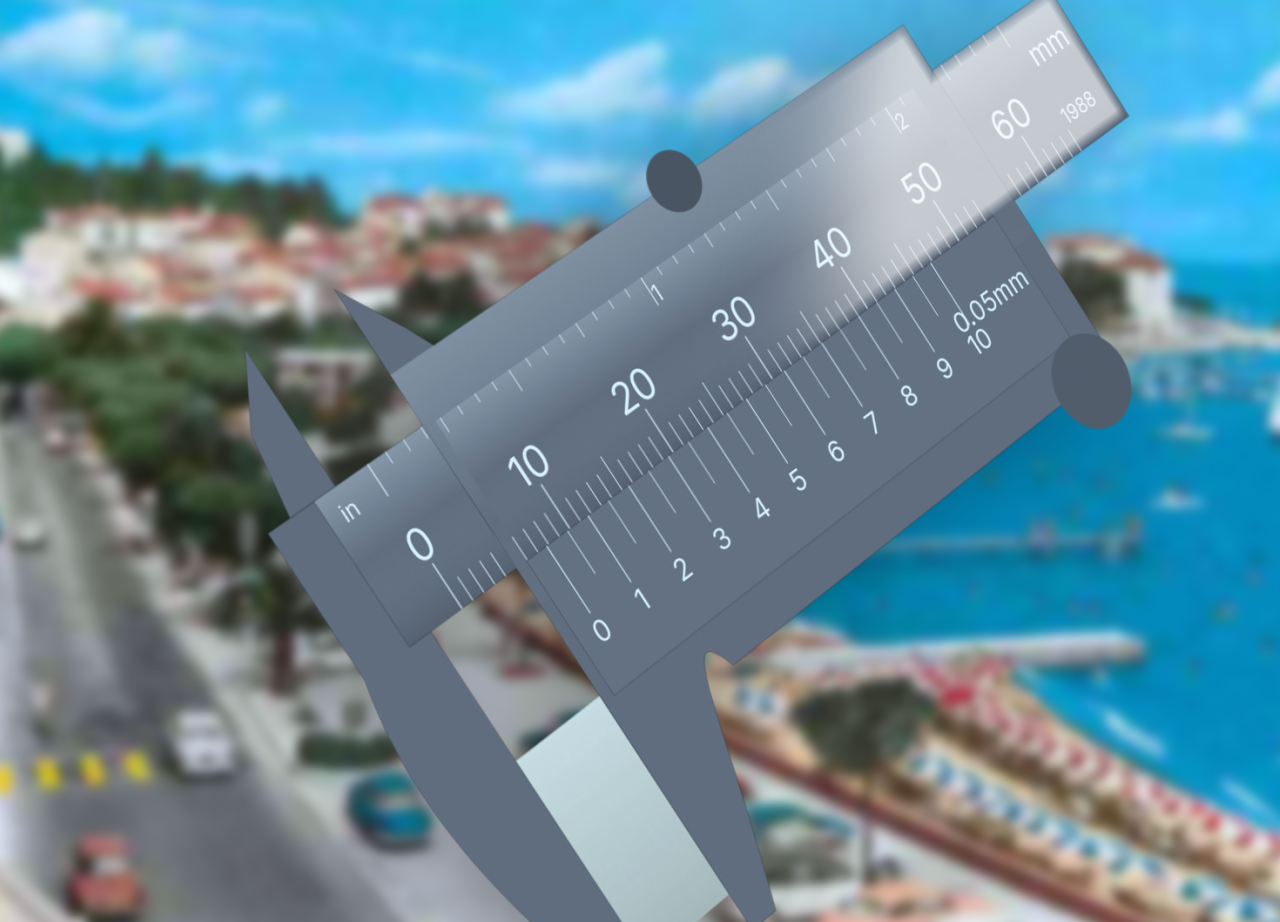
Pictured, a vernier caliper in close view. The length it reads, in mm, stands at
7.8 mm
